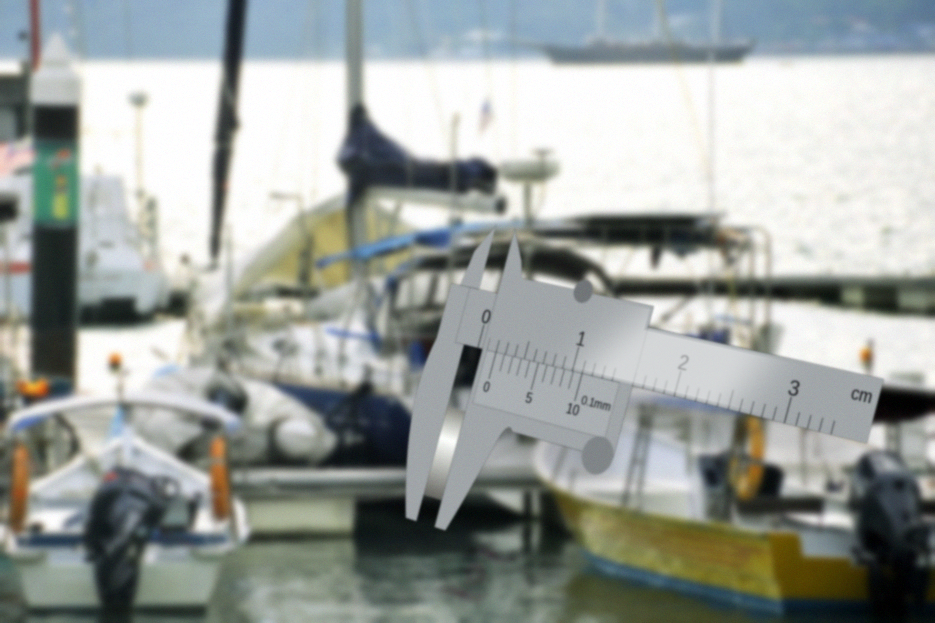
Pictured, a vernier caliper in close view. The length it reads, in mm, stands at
2.0 mm
